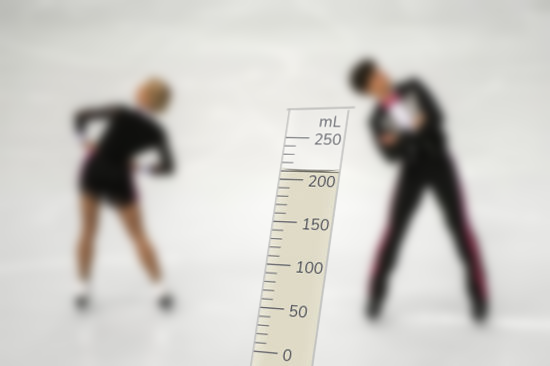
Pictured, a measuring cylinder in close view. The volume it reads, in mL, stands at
210 mL
